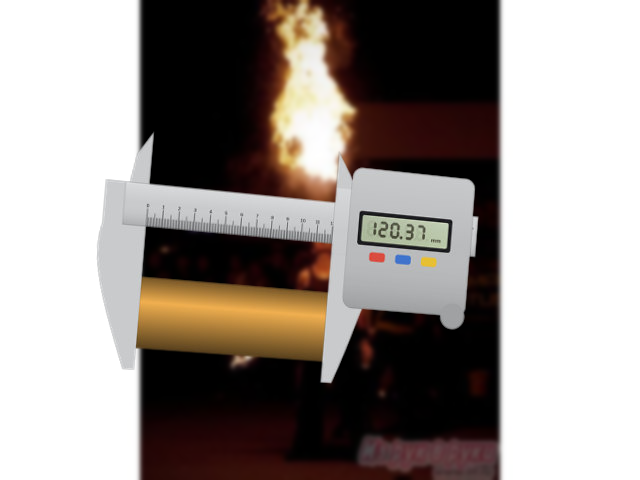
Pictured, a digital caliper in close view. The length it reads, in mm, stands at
120.37 mm
